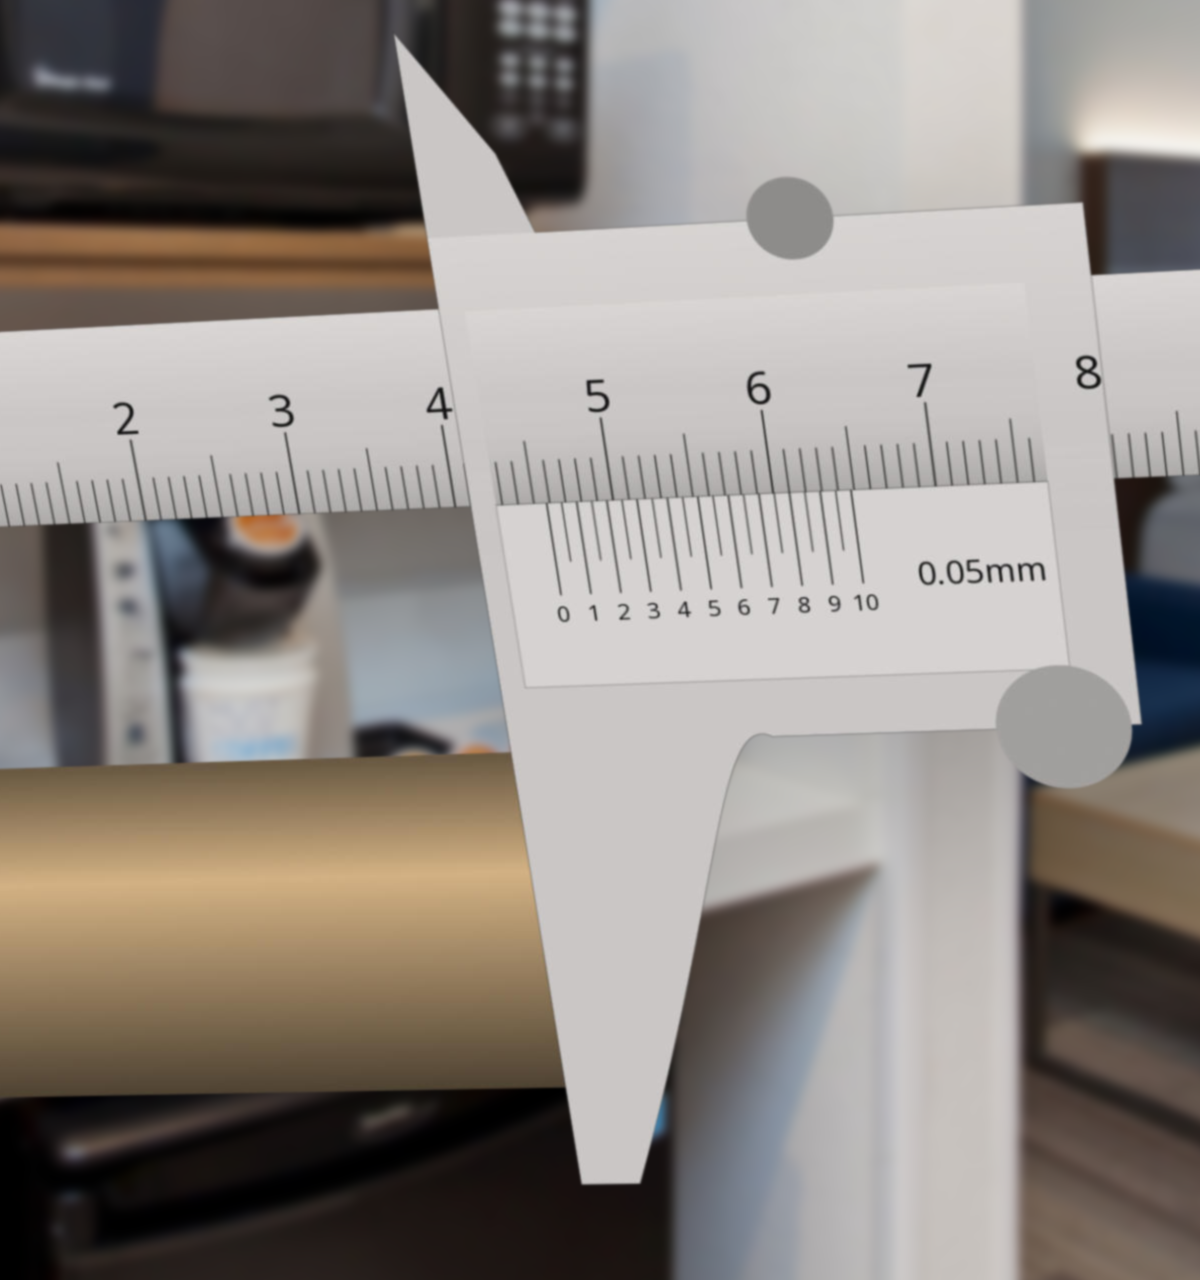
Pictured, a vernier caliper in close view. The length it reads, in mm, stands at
45.8 mm
